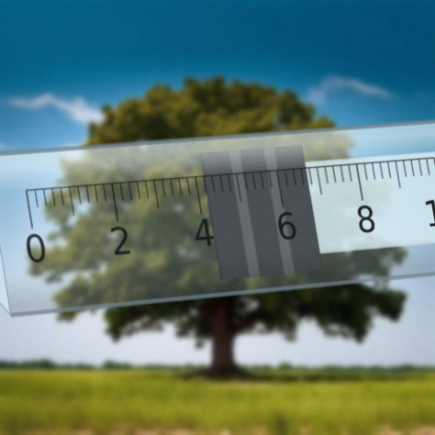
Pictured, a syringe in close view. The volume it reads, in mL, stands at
4.2 mL
